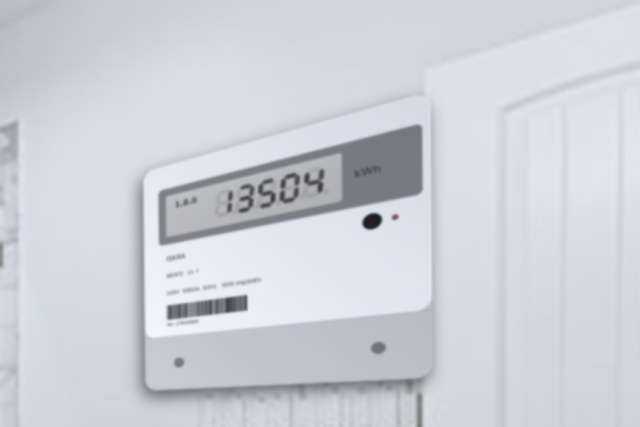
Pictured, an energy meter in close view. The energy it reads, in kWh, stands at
13504 kWh
